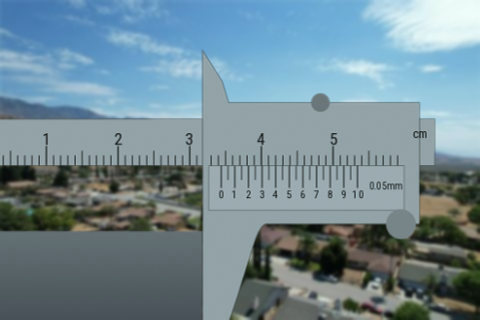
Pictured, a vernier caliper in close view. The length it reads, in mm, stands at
34.4 mm
